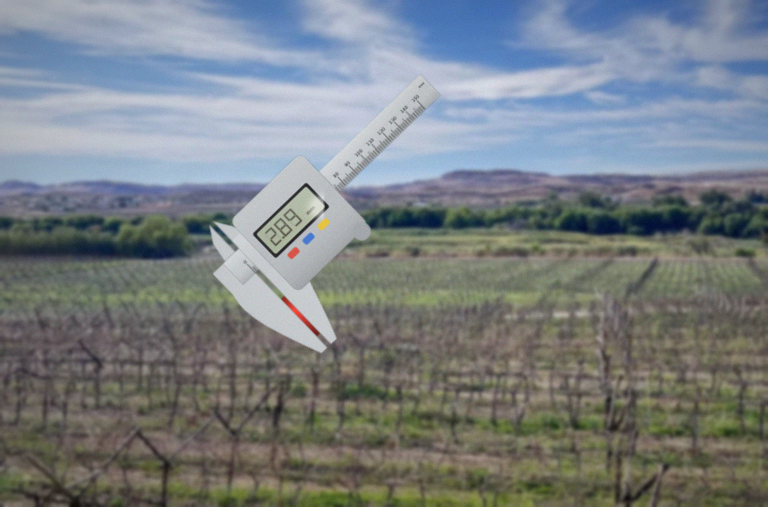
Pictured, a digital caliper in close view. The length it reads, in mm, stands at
2.89 mm
